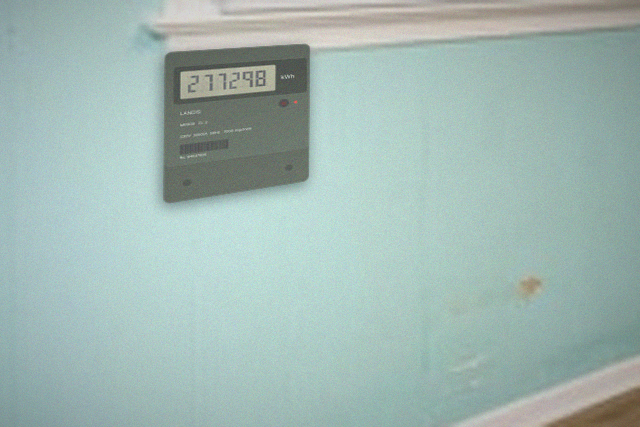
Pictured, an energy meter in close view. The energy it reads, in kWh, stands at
277298 kWh
